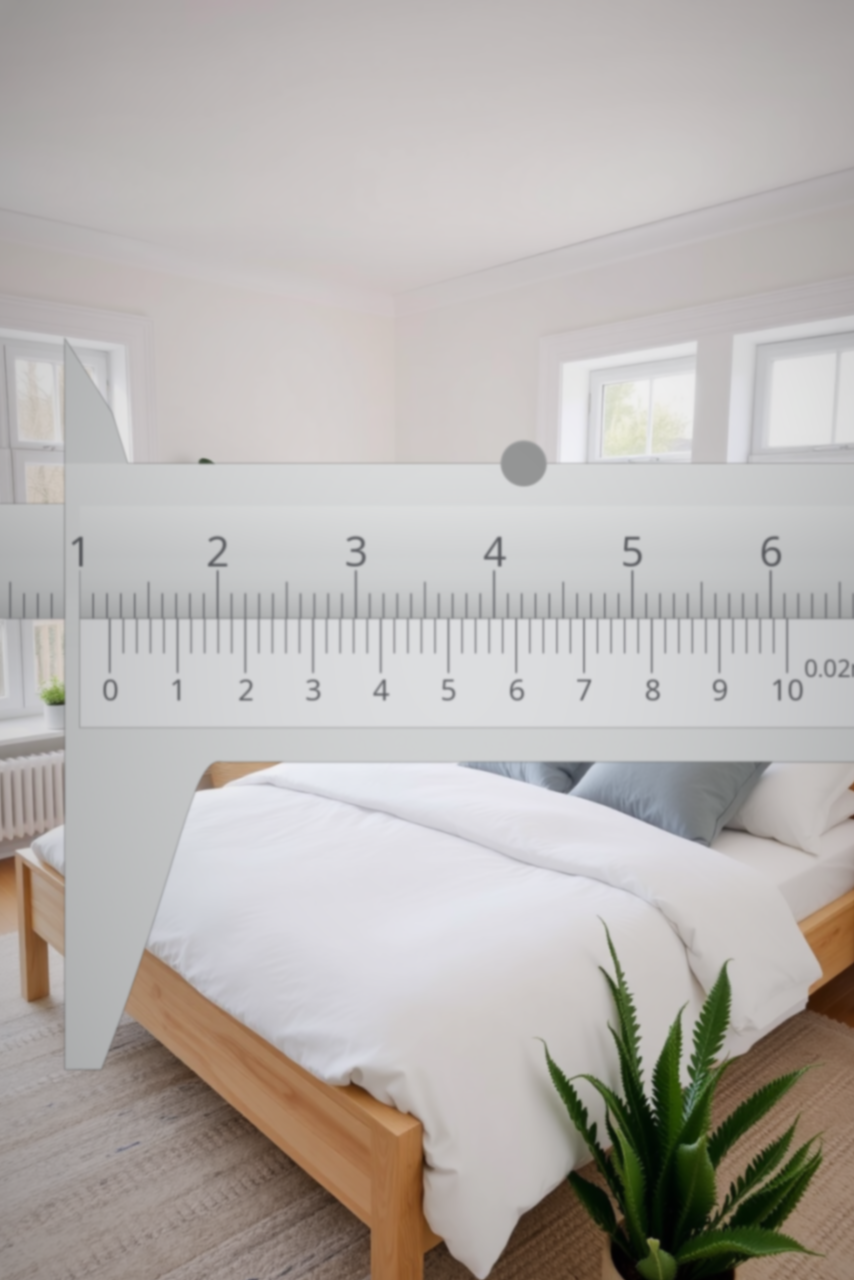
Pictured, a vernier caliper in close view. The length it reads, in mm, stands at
12.2 mm
